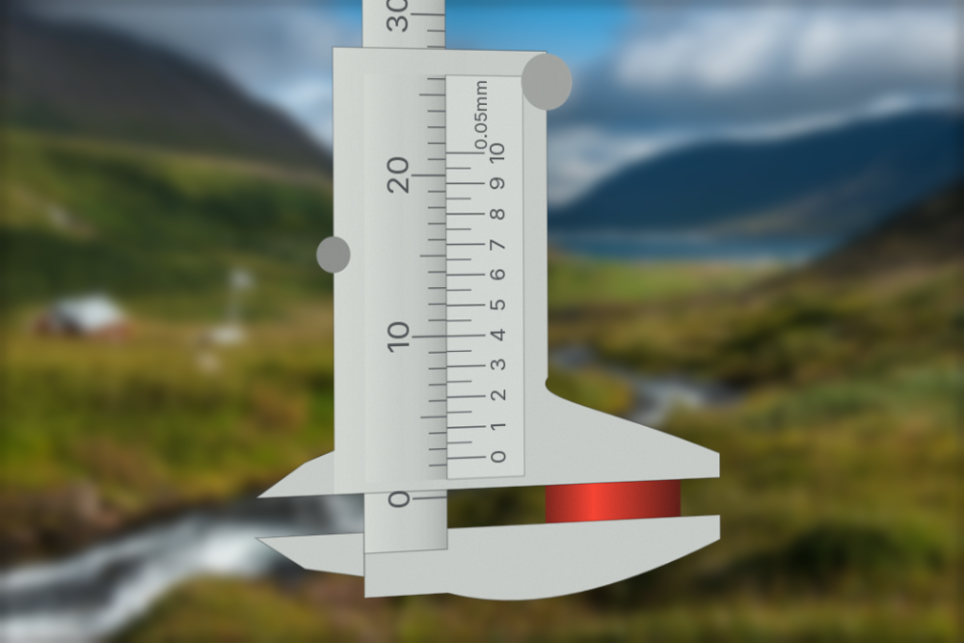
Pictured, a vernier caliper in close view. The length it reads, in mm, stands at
2.4 mm
